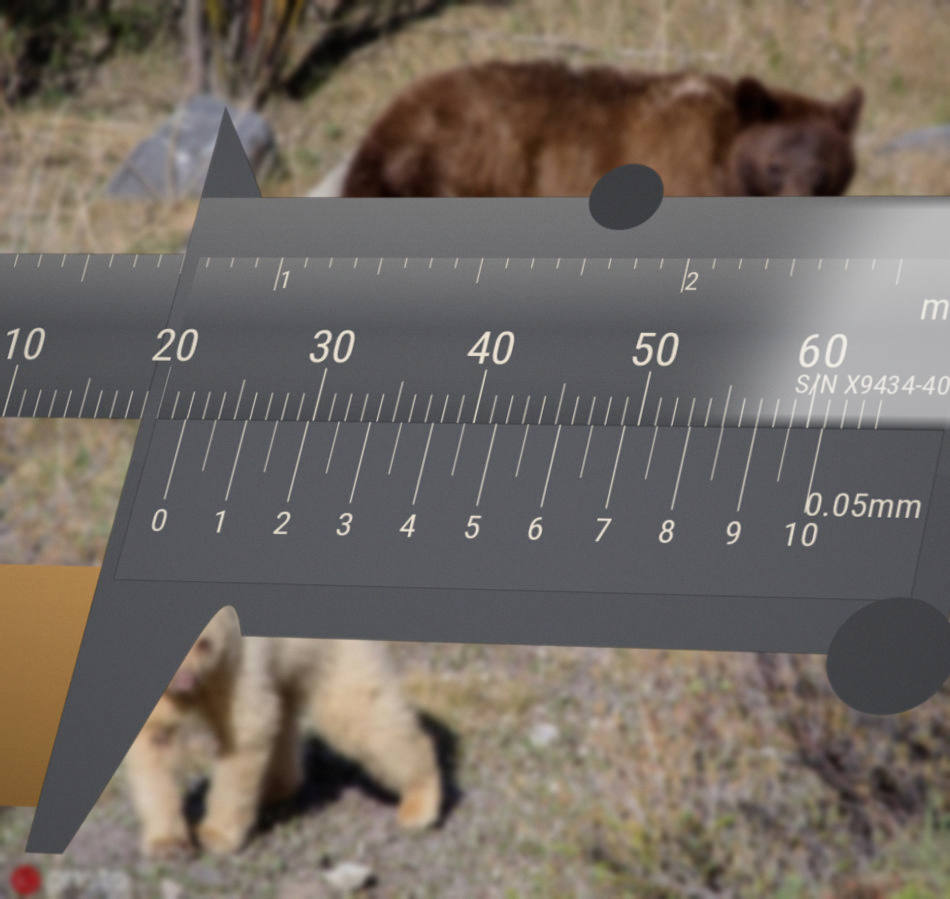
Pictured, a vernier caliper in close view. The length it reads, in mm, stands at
21.9 mm
